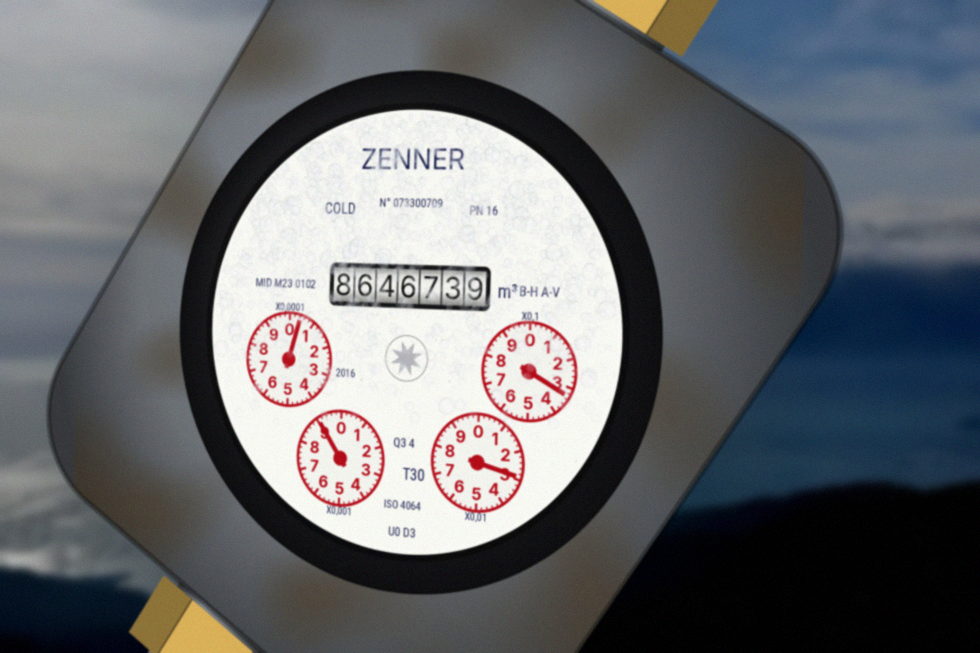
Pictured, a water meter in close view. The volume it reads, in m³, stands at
8646739.3290 m³
